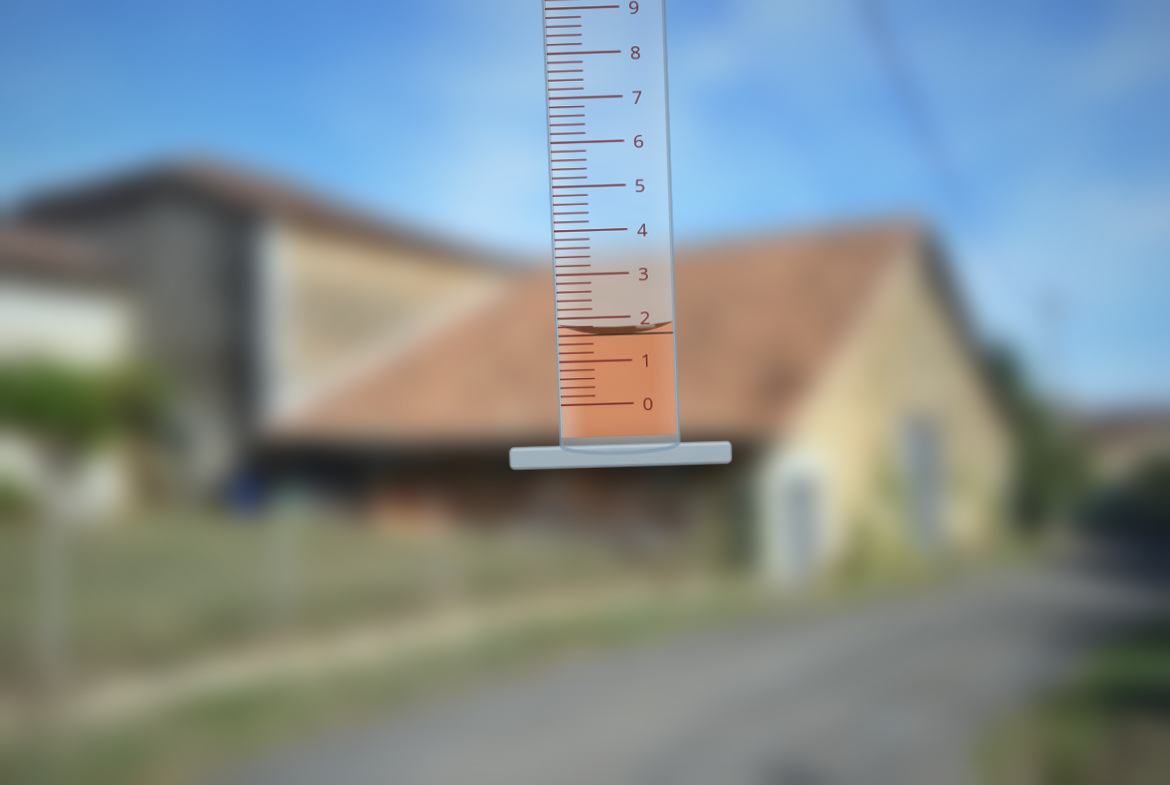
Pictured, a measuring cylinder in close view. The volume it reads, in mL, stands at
1.6 mL
